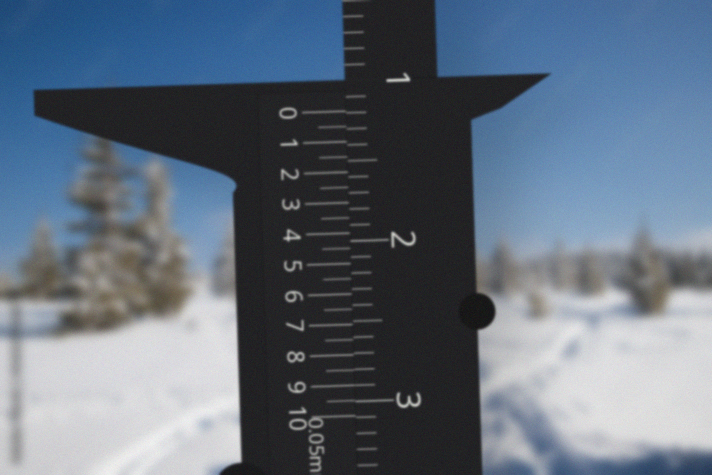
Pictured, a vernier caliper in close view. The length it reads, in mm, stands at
11.9 mm
